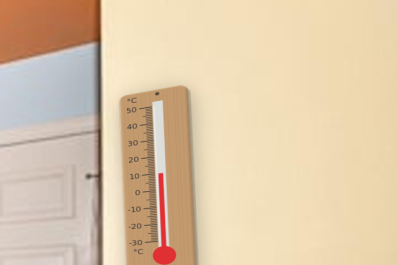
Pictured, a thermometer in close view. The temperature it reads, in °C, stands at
10 °C
